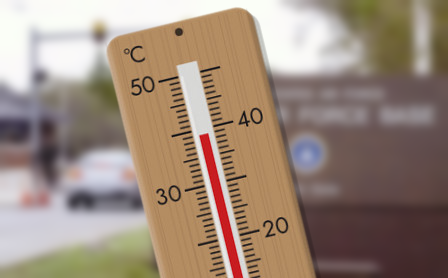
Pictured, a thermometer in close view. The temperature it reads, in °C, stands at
39 °C
